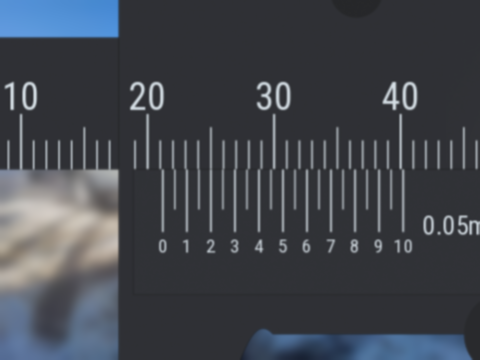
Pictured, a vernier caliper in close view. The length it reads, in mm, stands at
21.2 mm
